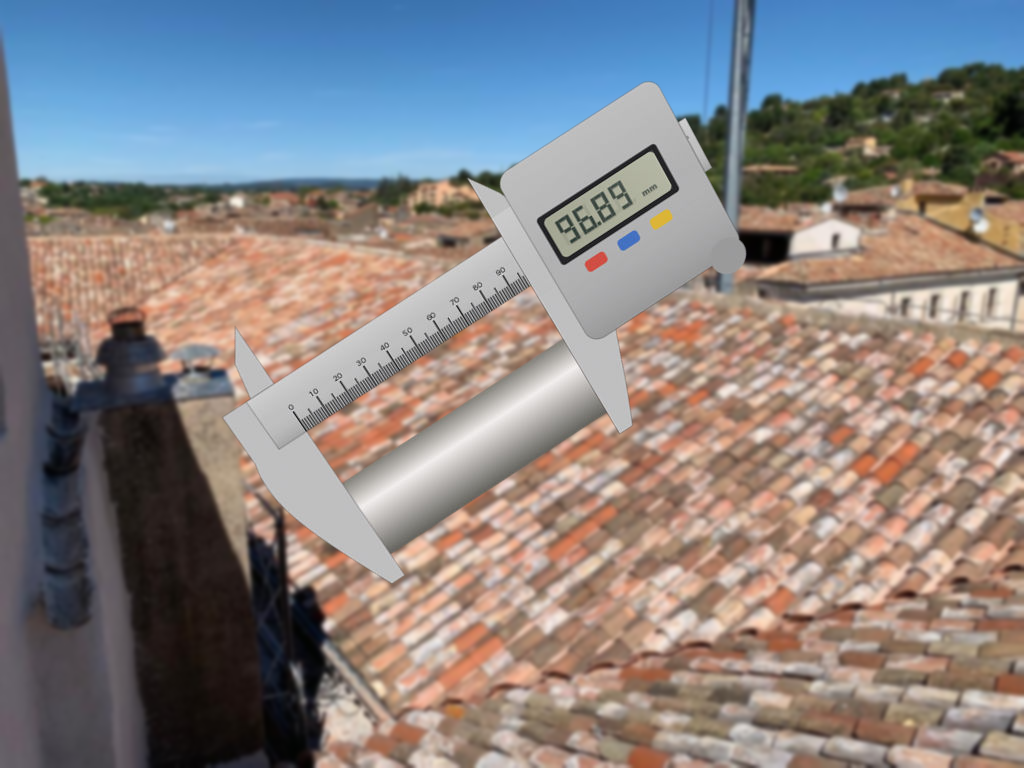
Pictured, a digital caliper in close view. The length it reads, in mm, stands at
96.89 mm
